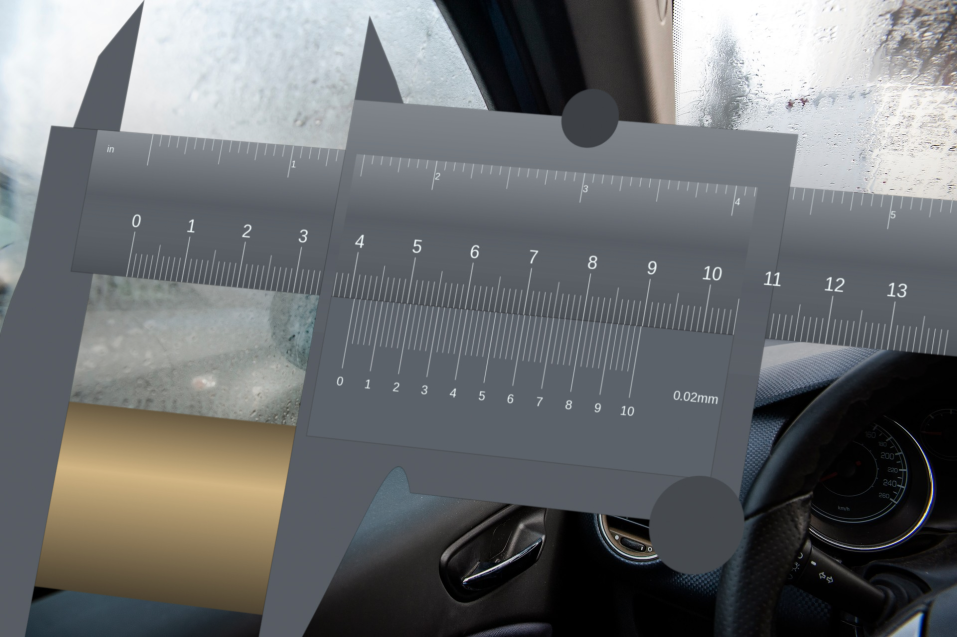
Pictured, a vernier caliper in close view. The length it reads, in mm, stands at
40.8 mm
